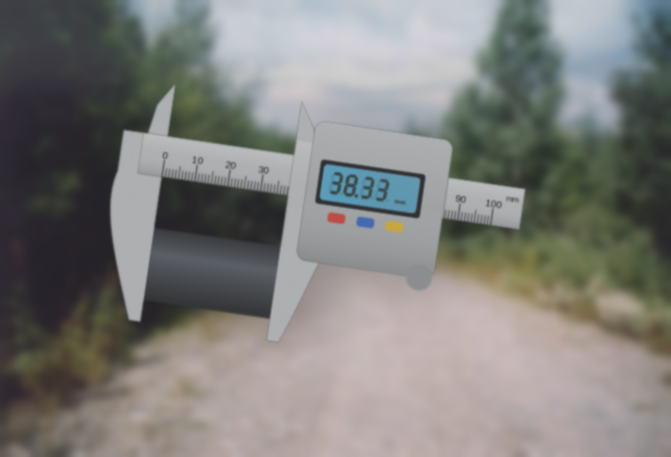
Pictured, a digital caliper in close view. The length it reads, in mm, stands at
38.33 mm
